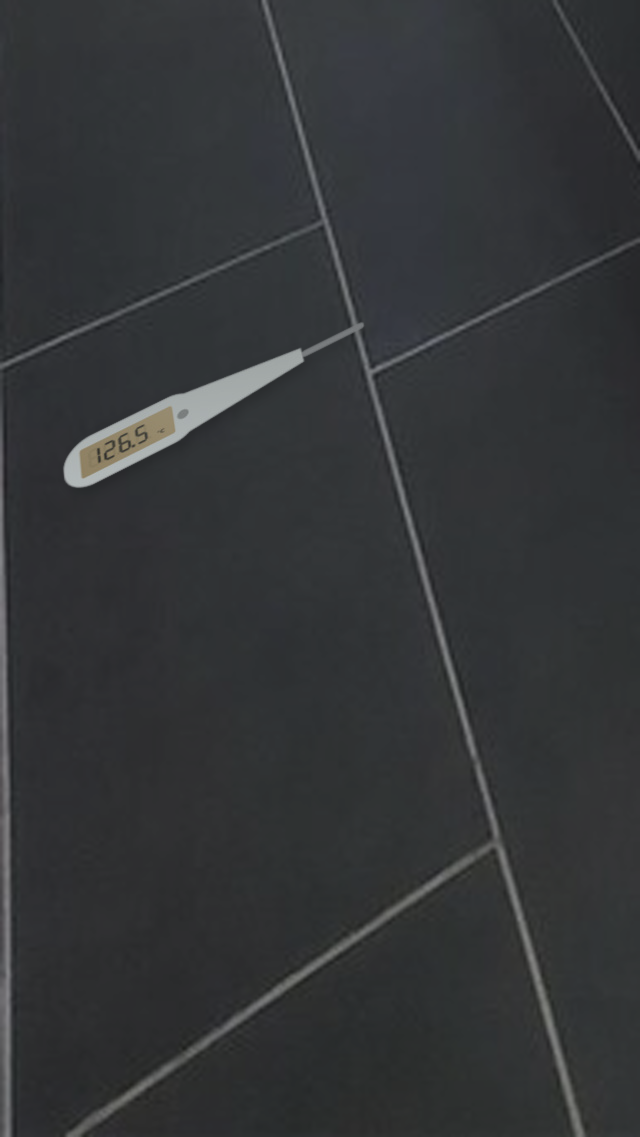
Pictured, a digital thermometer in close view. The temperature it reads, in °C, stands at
126.5 °C
